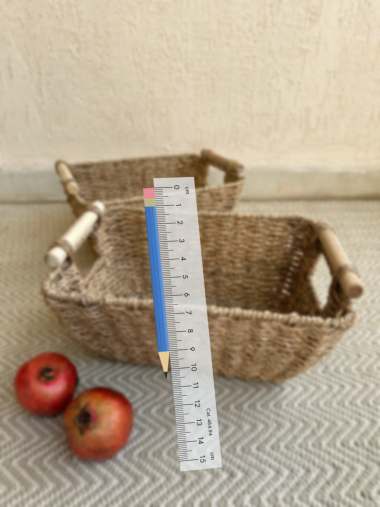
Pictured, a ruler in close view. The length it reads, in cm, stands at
10.5 cm
